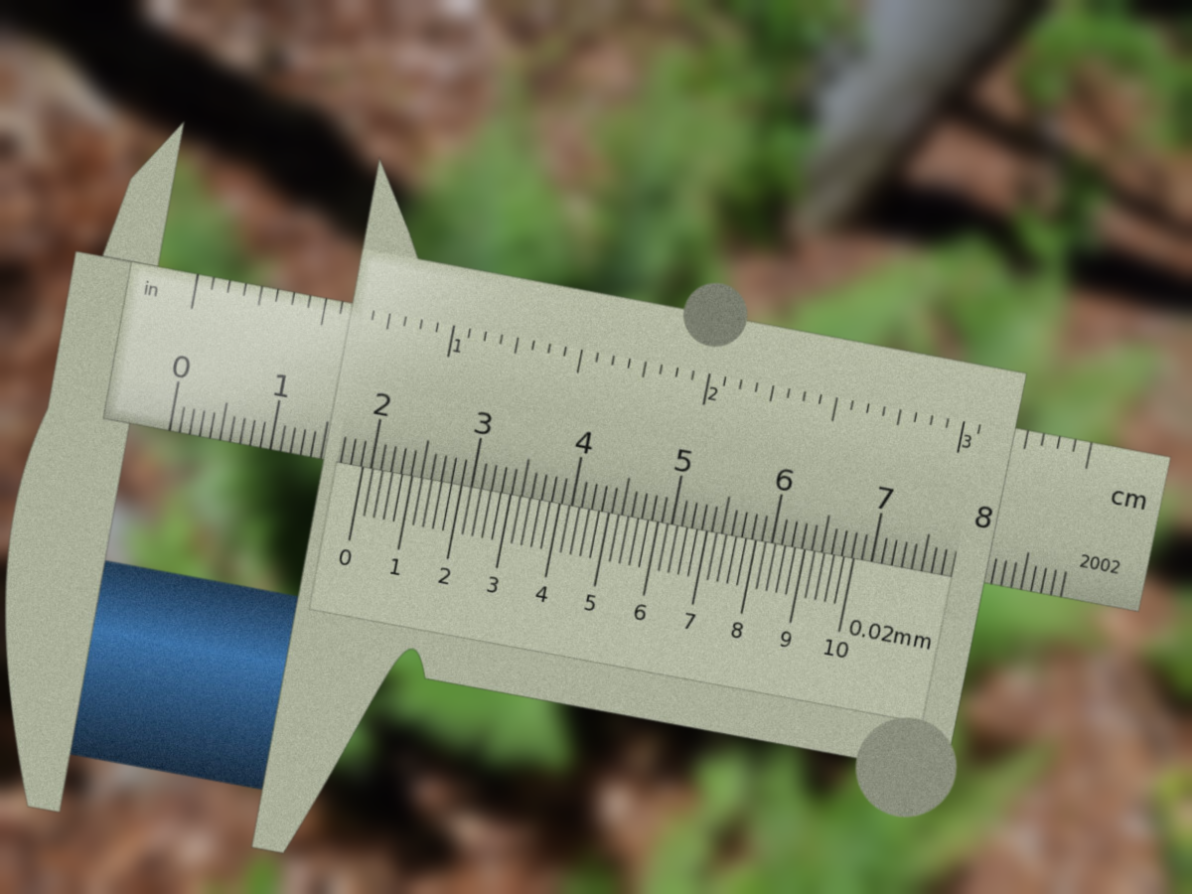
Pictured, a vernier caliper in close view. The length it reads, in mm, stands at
19.2 mm
